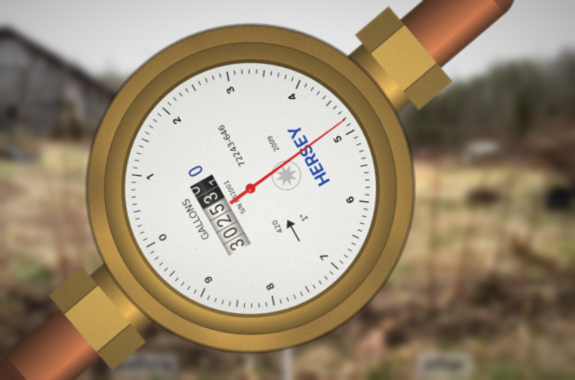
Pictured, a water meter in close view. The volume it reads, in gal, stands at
3025304.8 gal
